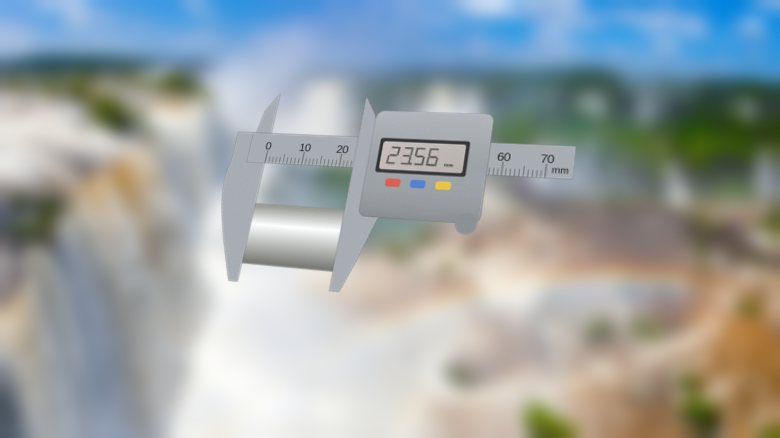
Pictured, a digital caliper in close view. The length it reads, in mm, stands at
23.56 mm
